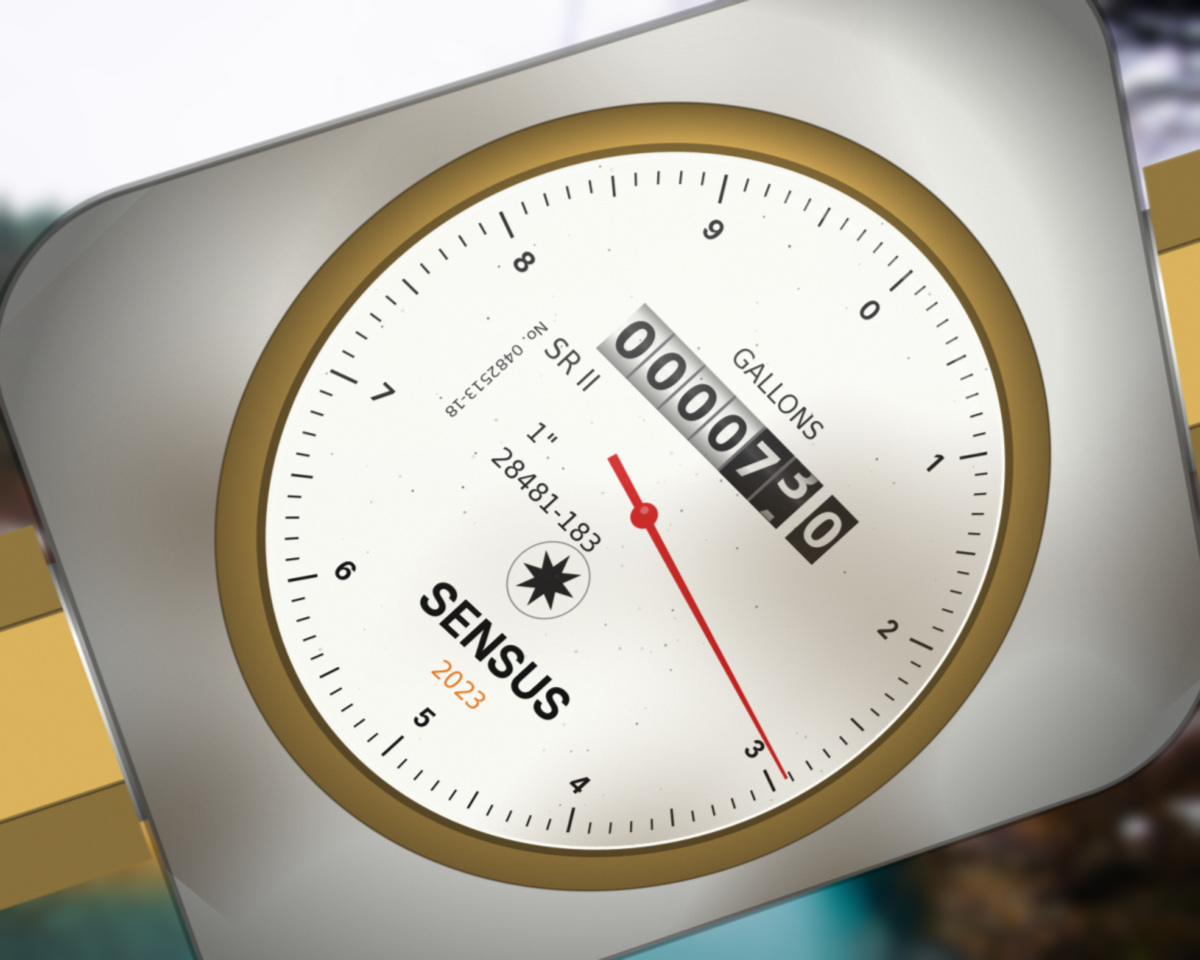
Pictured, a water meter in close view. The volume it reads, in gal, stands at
732.9 gal
